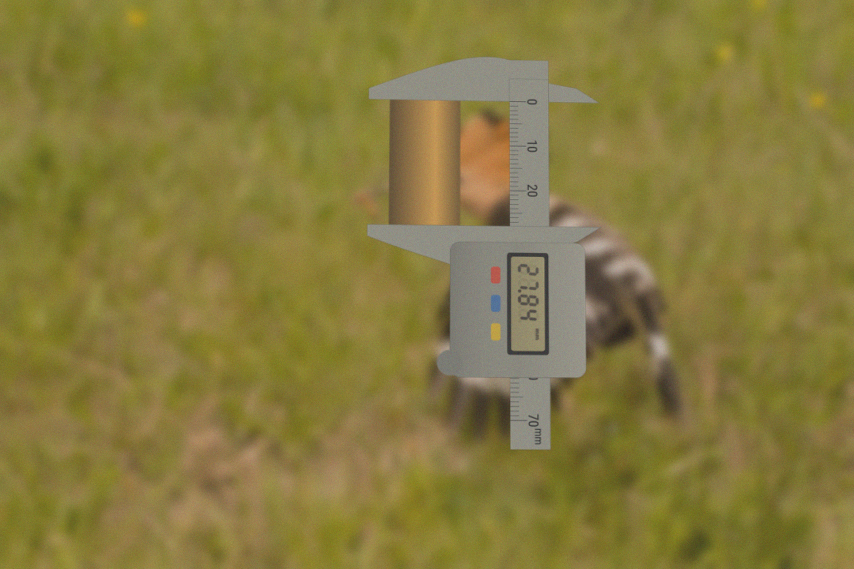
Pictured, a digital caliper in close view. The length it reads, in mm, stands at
27.84 mm
